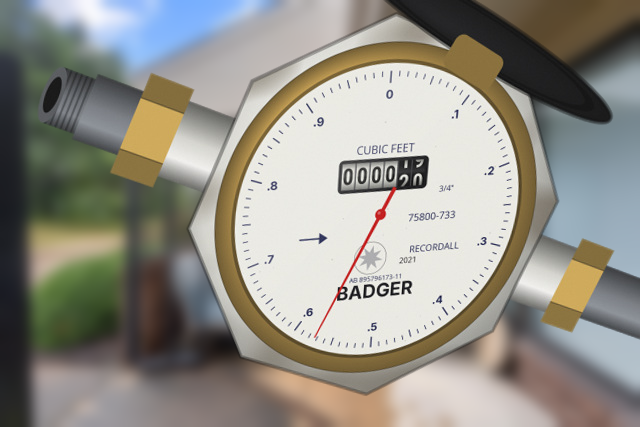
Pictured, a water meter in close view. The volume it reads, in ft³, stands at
19.57 ft³
